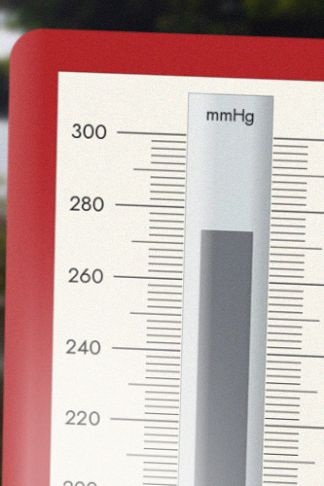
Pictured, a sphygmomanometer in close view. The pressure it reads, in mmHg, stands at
274 mmHg
